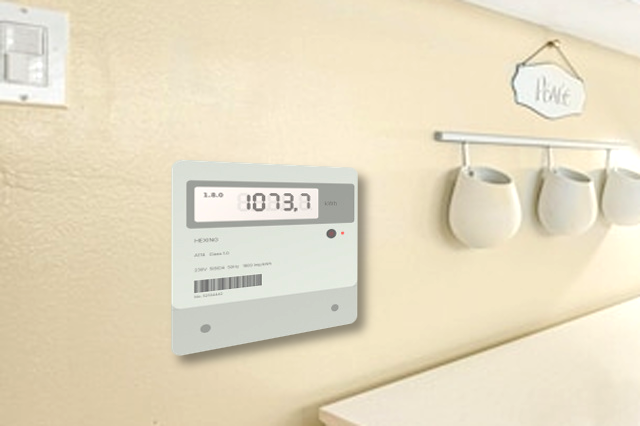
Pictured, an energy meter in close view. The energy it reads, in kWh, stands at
1073.7 kWh
